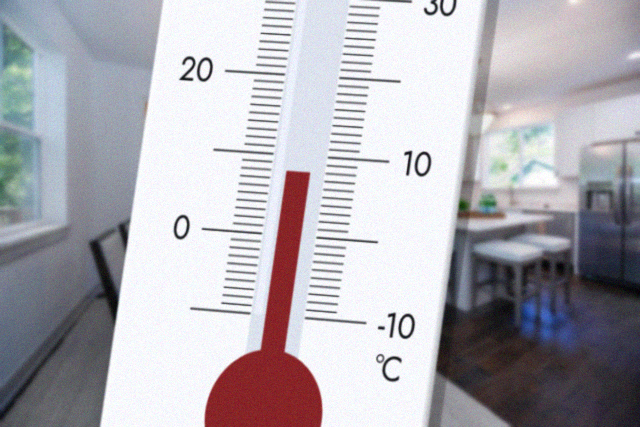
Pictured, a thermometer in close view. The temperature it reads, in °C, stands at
8 °C
